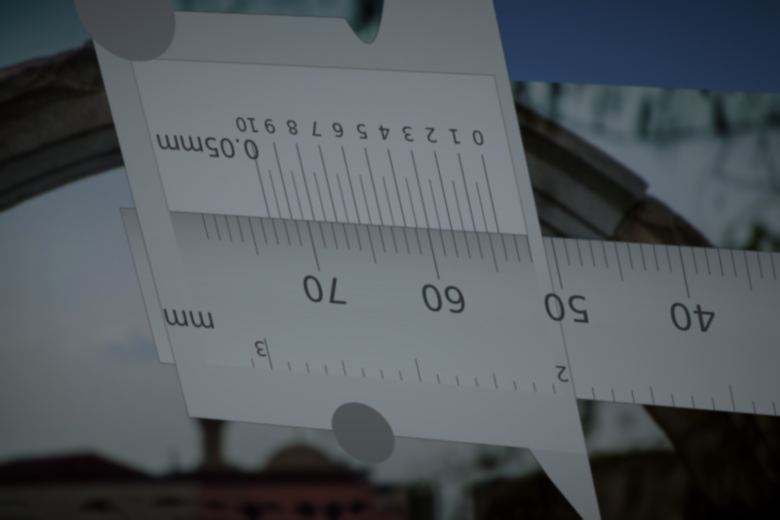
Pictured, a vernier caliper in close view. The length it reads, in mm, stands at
54.2 mm
